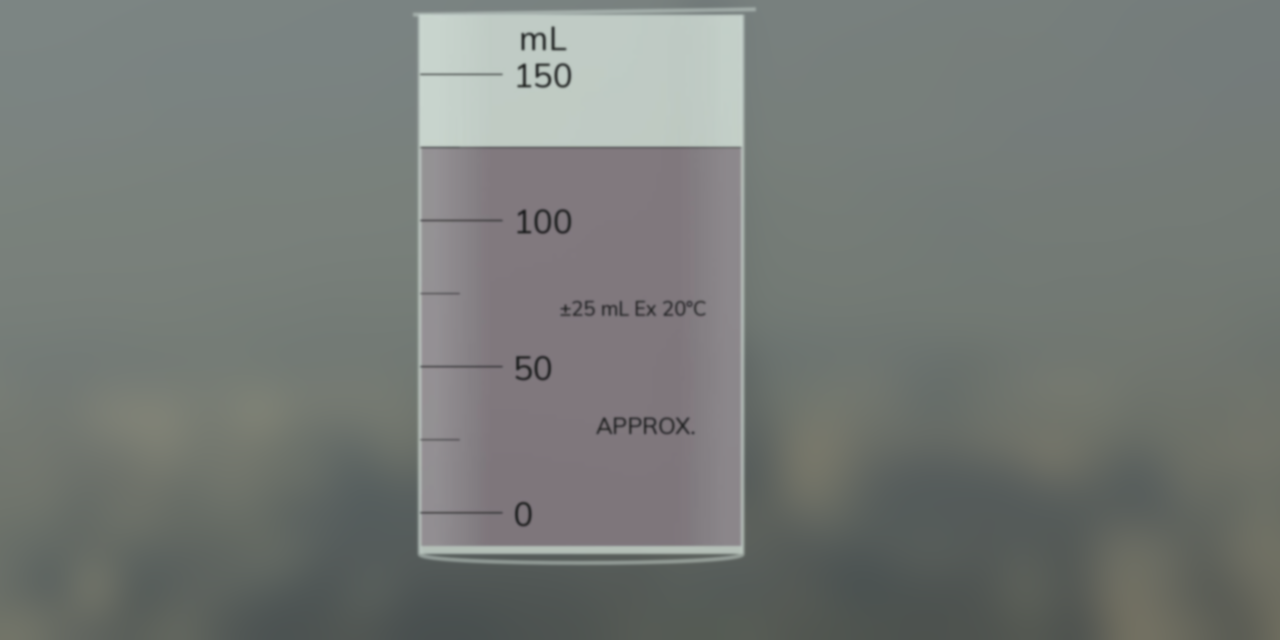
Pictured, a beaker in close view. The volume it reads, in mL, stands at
125 mL
